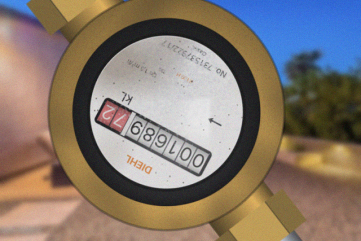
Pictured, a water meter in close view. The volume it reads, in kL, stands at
1689.72 kL
